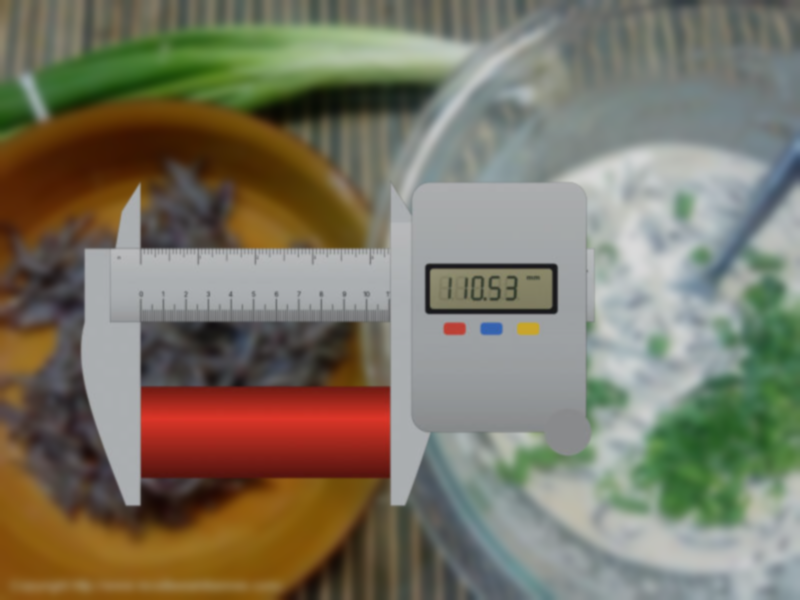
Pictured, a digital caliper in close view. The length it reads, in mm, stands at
110.53 mm
